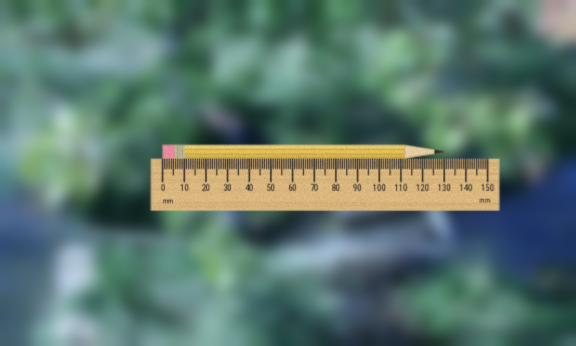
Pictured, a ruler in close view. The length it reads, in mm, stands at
130 mm
